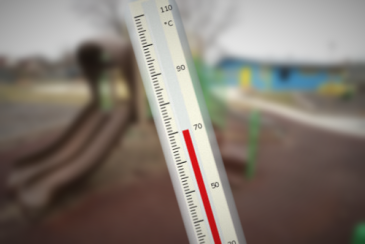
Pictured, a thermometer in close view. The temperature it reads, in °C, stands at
70 °C
